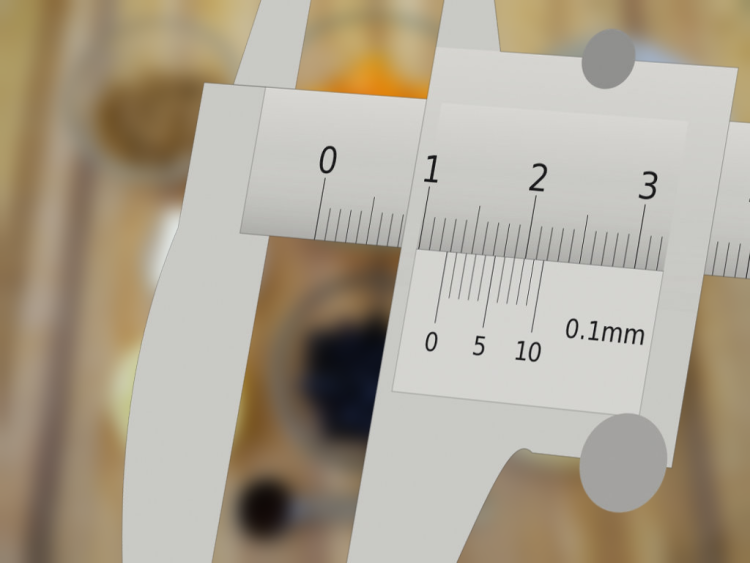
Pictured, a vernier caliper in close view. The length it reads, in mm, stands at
12.7 mm
